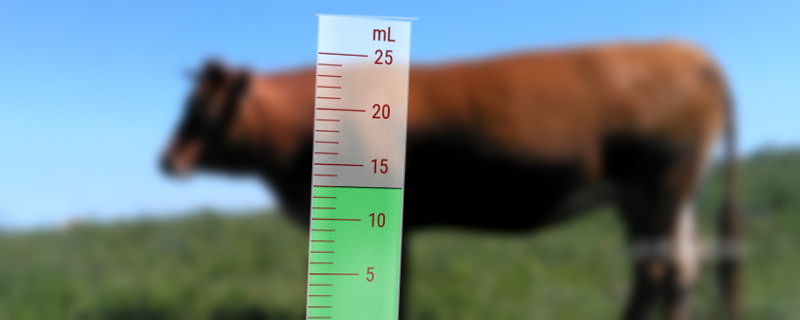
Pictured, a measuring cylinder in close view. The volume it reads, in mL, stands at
13 mL
